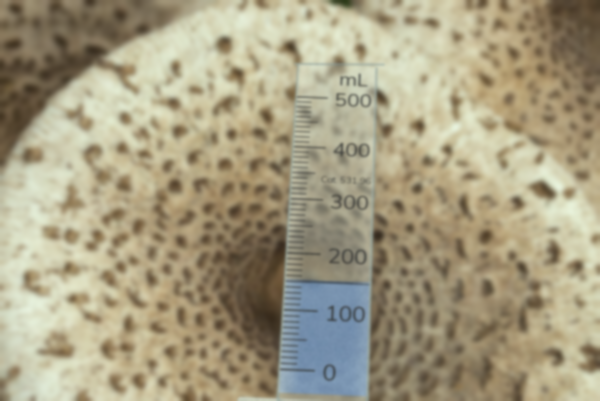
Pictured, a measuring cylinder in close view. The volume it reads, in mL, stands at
150 mL
